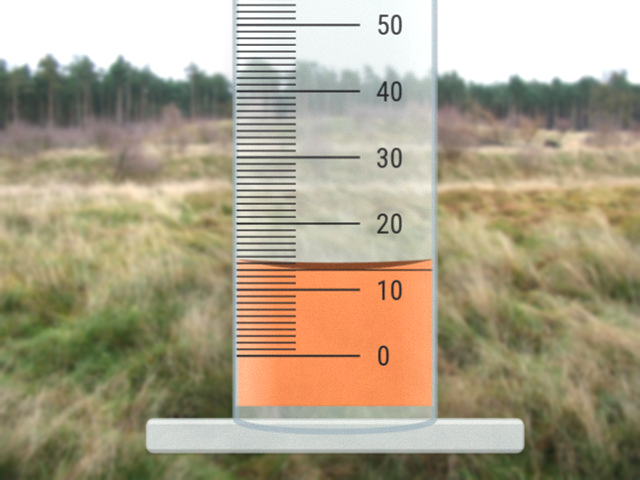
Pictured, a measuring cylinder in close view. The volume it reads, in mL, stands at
13 mL
